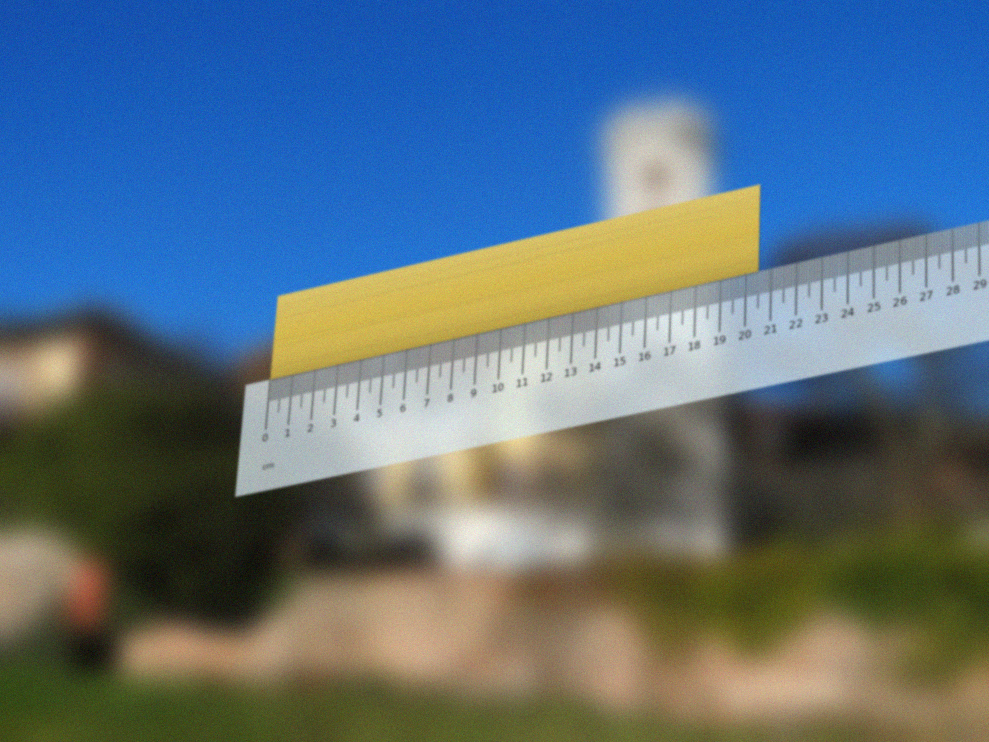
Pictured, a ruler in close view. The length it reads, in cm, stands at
20.5 cm
